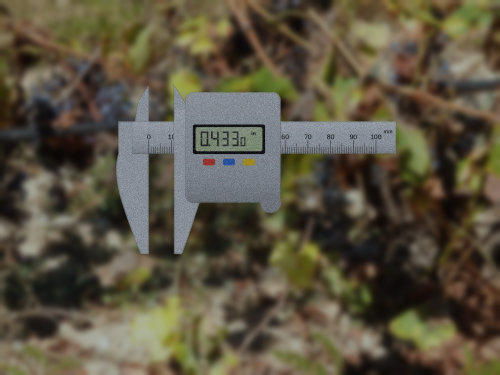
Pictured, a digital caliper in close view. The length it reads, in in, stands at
0.4330 in
